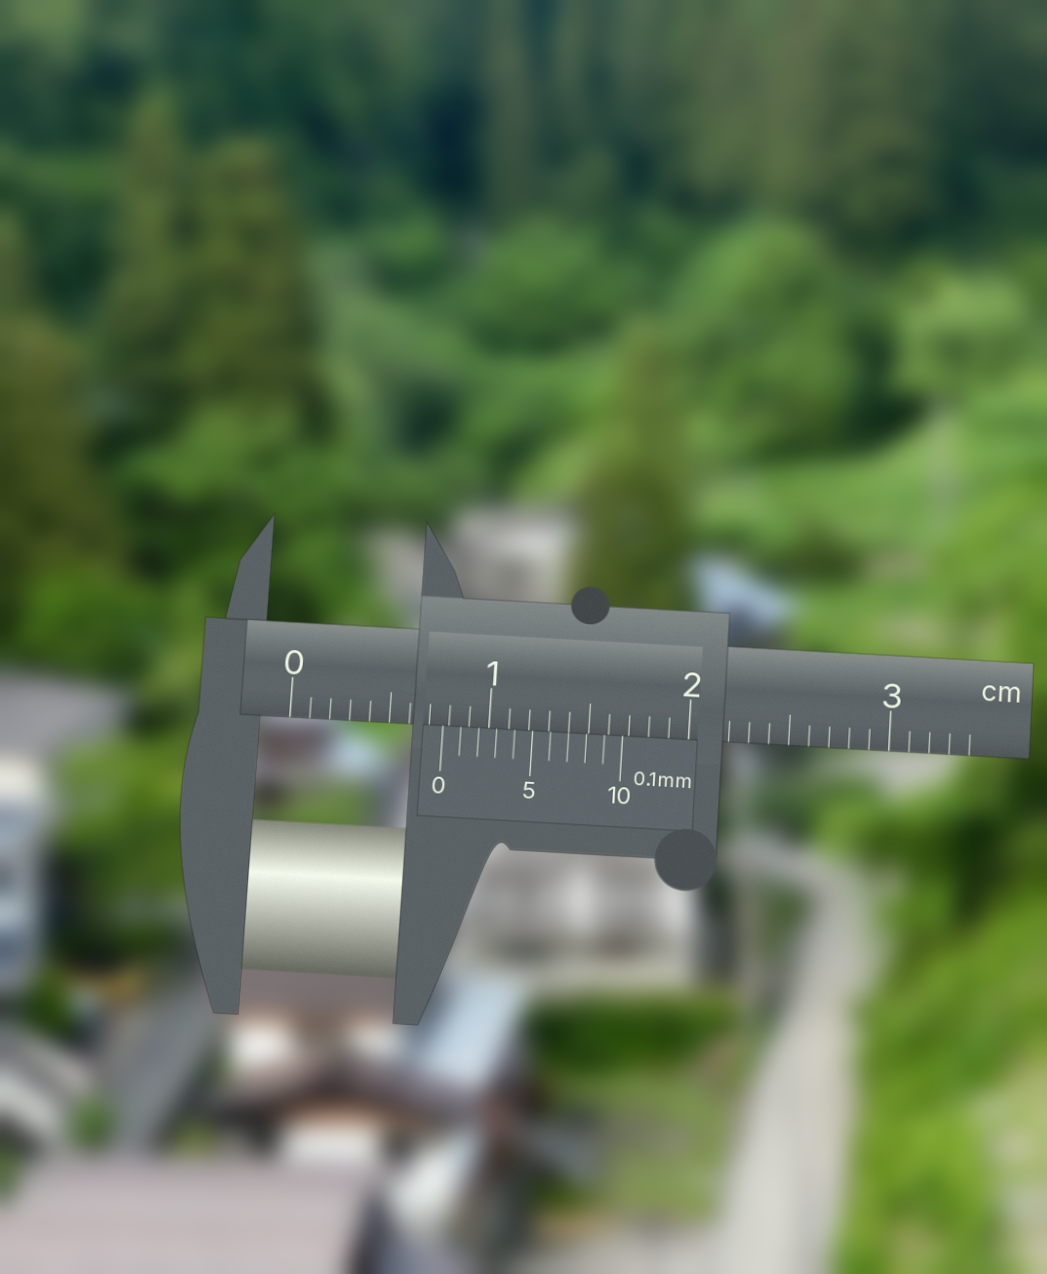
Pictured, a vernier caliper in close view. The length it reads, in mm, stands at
7.7 mm
